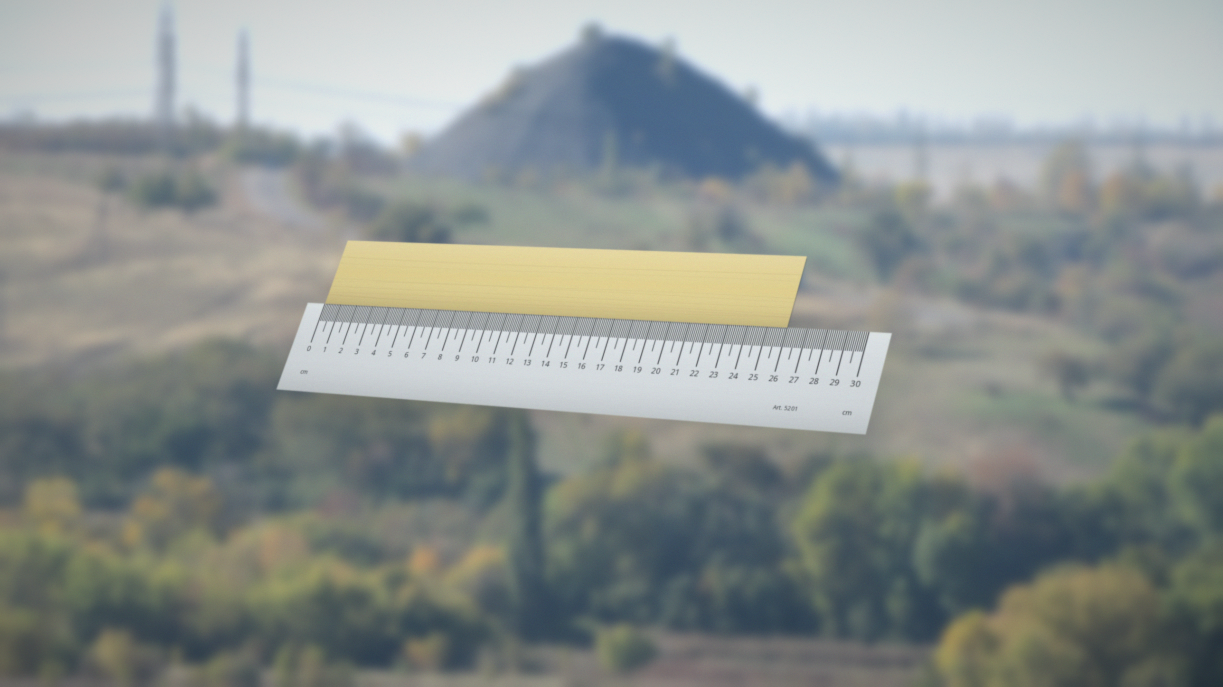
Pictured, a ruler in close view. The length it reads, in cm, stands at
26 cm
